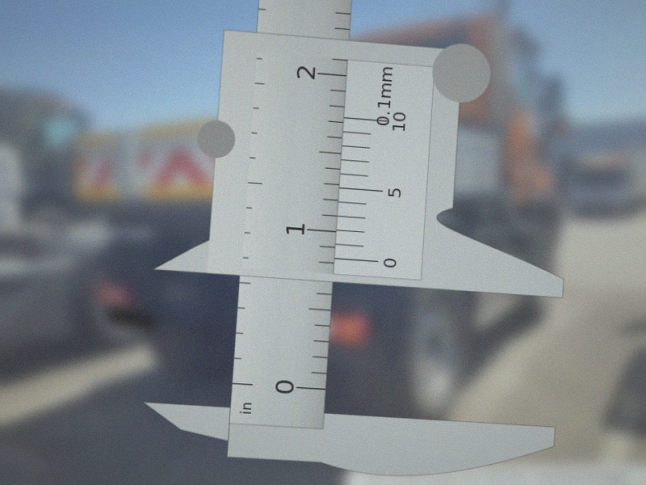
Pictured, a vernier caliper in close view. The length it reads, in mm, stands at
8.3 mm
